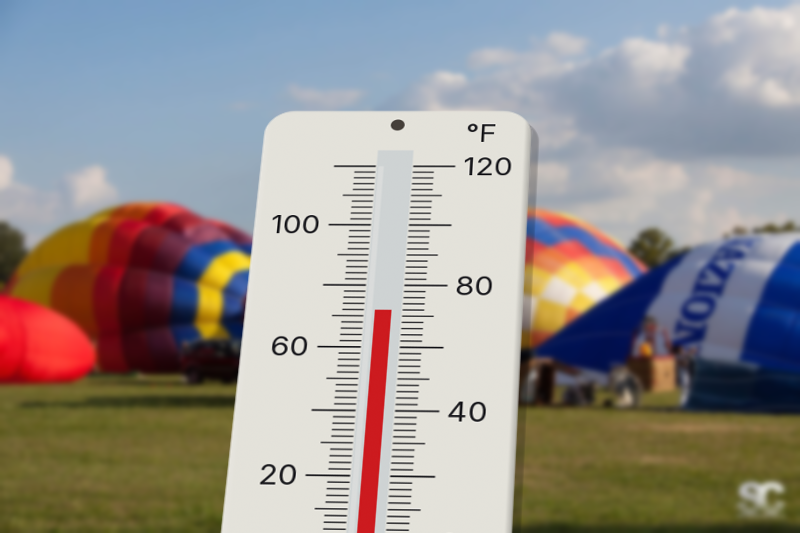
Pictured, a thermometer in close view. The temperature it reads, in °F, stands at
72 °F
